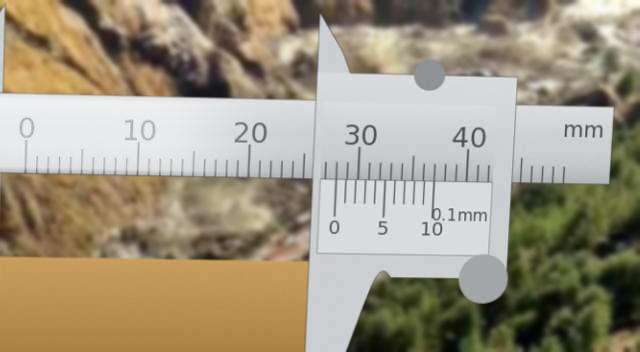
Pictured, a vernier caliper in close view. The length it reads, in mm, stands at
28.0 mm
